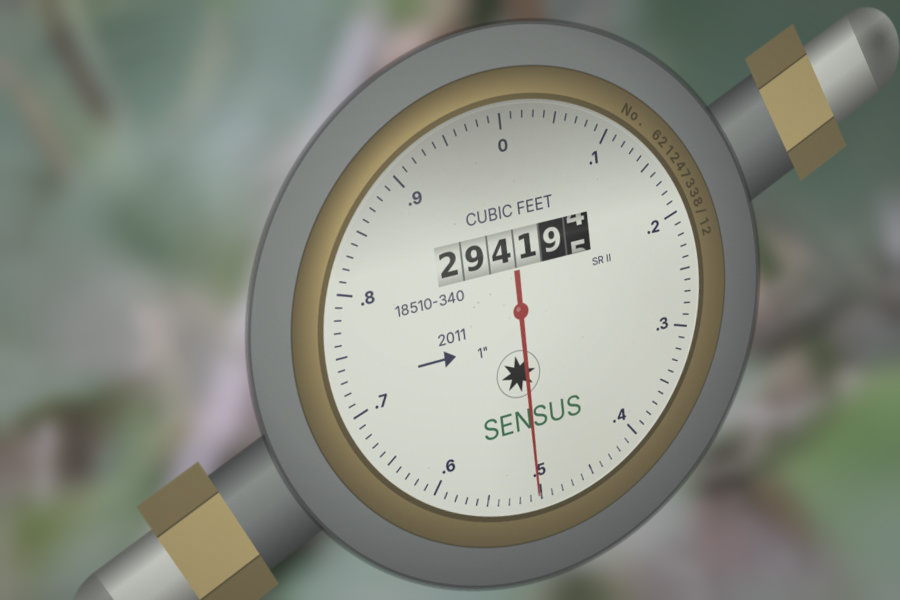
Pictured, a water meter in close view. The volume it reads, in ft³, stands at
294194.50 ft³
